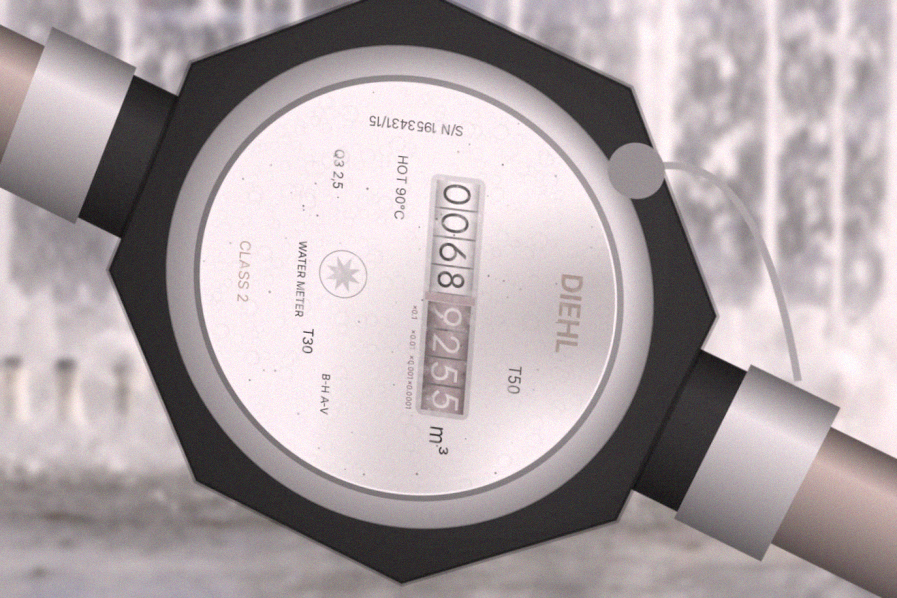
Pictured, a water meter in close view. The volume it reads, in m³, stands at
68.9255 m³
